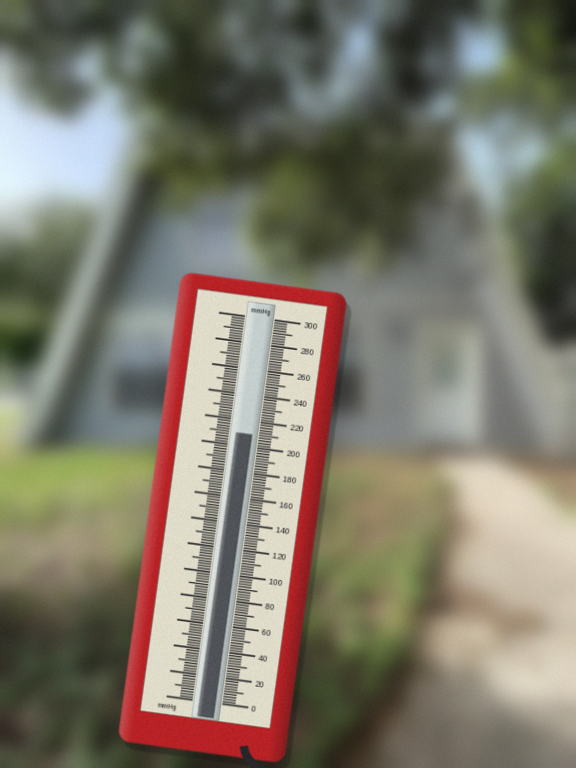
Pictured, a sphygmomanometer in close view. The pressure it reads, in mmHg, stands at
210 mmHg
